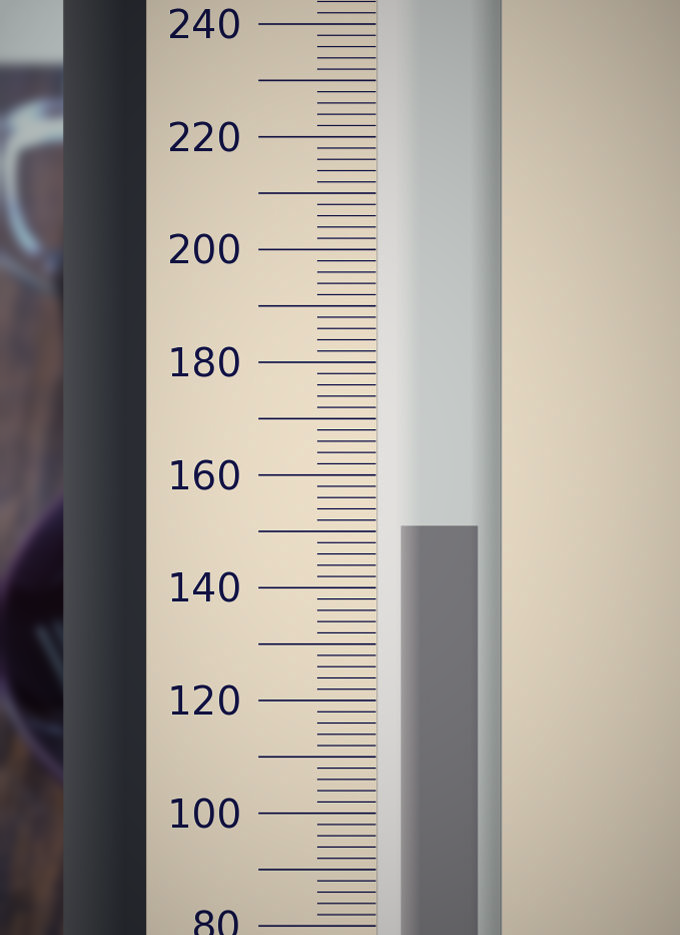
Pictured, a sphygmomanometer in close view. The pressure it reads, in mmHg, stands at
151 mmHg
